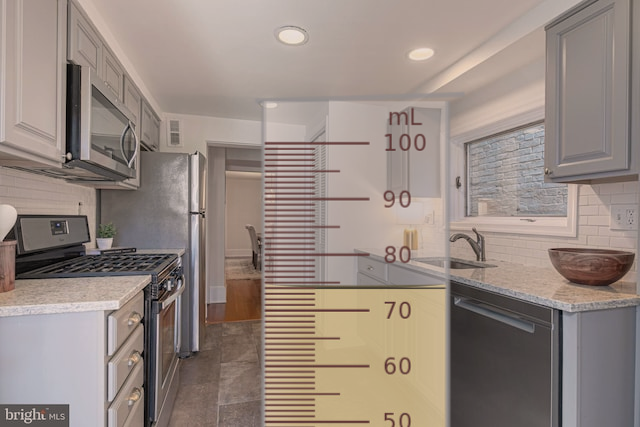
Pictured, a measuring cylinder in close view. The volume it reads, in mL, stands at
74 mL
